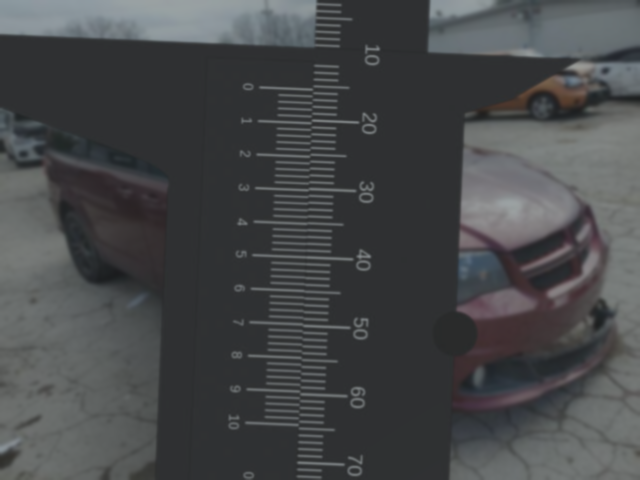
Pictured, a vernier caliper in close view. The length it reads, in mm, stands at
15.5 mm
